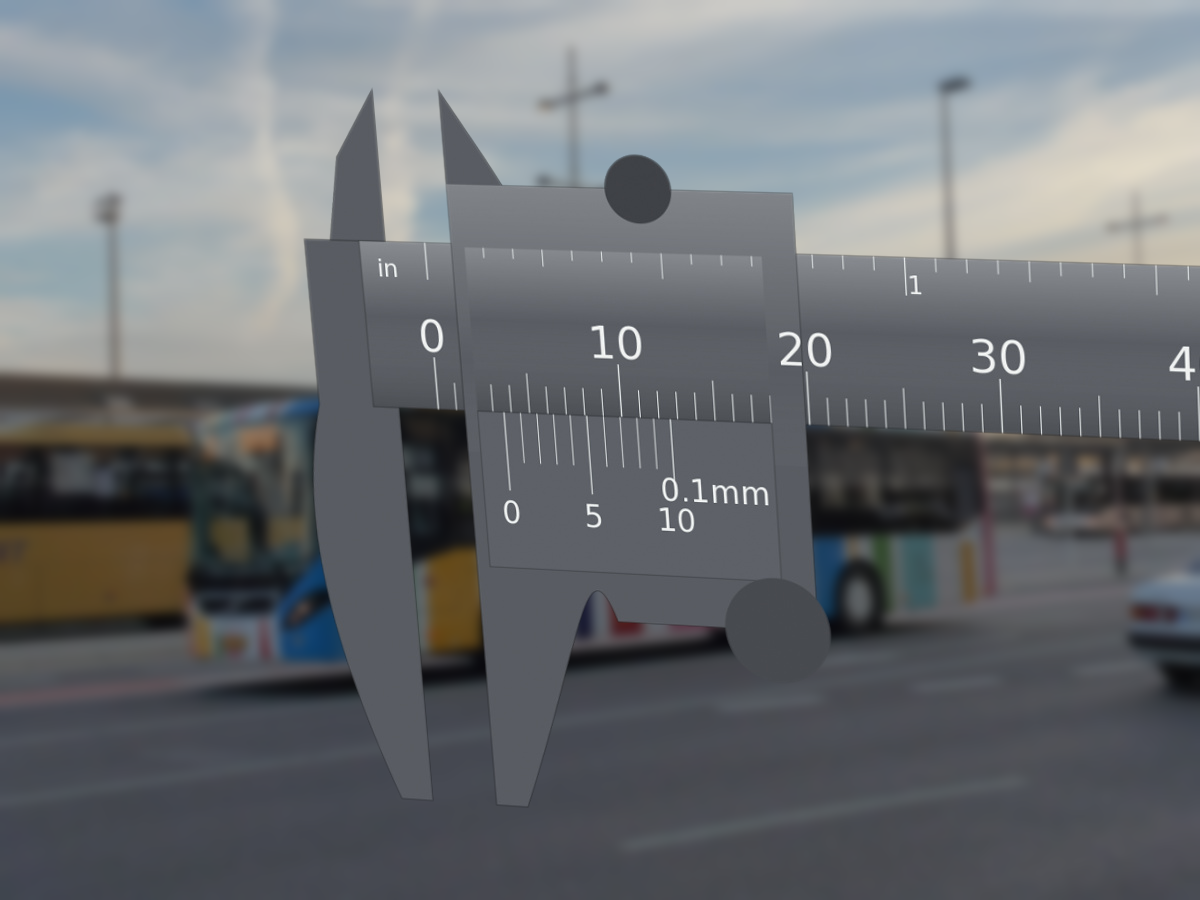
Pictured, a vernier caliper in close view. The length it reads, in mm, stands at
3.6 mm
